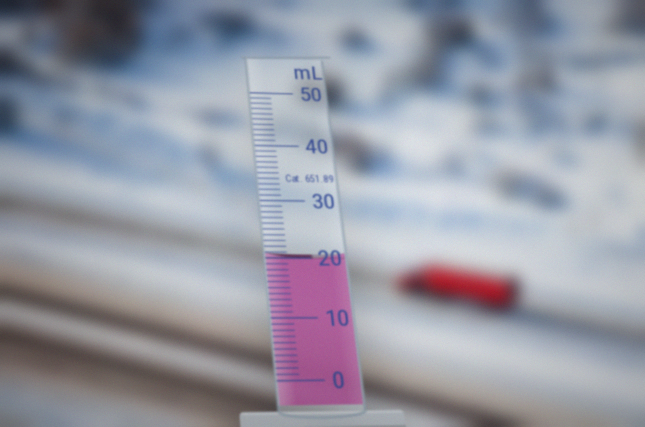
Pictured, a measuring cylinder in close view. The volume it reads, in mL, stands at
20 mL
